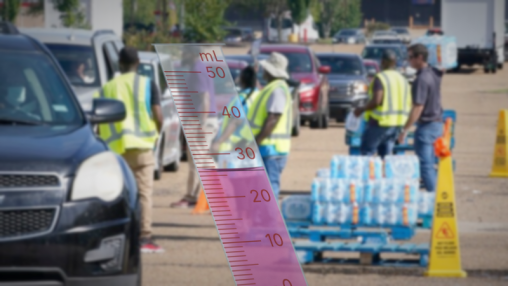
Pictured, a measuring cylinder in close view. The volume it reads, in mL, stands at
26 mL
